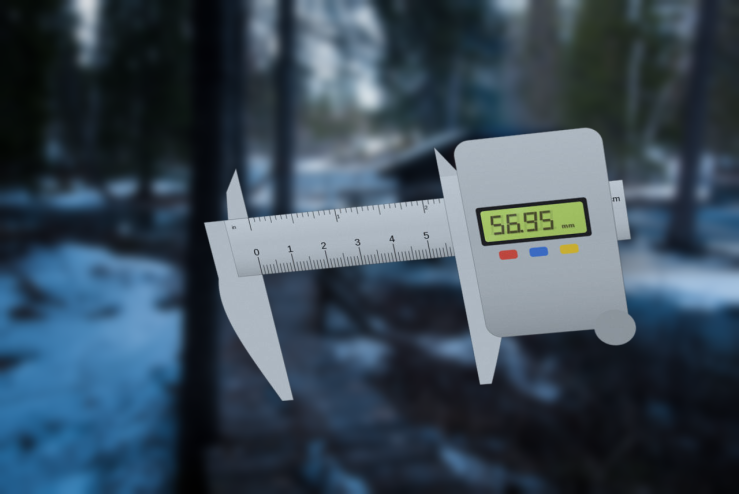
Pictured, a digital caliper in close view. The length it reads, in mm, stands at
56.95 mm
